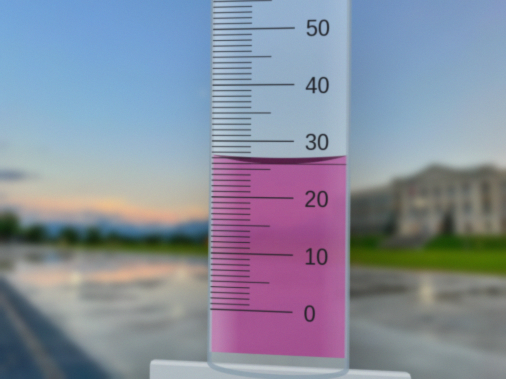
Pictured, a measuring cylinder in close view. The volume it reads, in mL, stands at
26 mL
